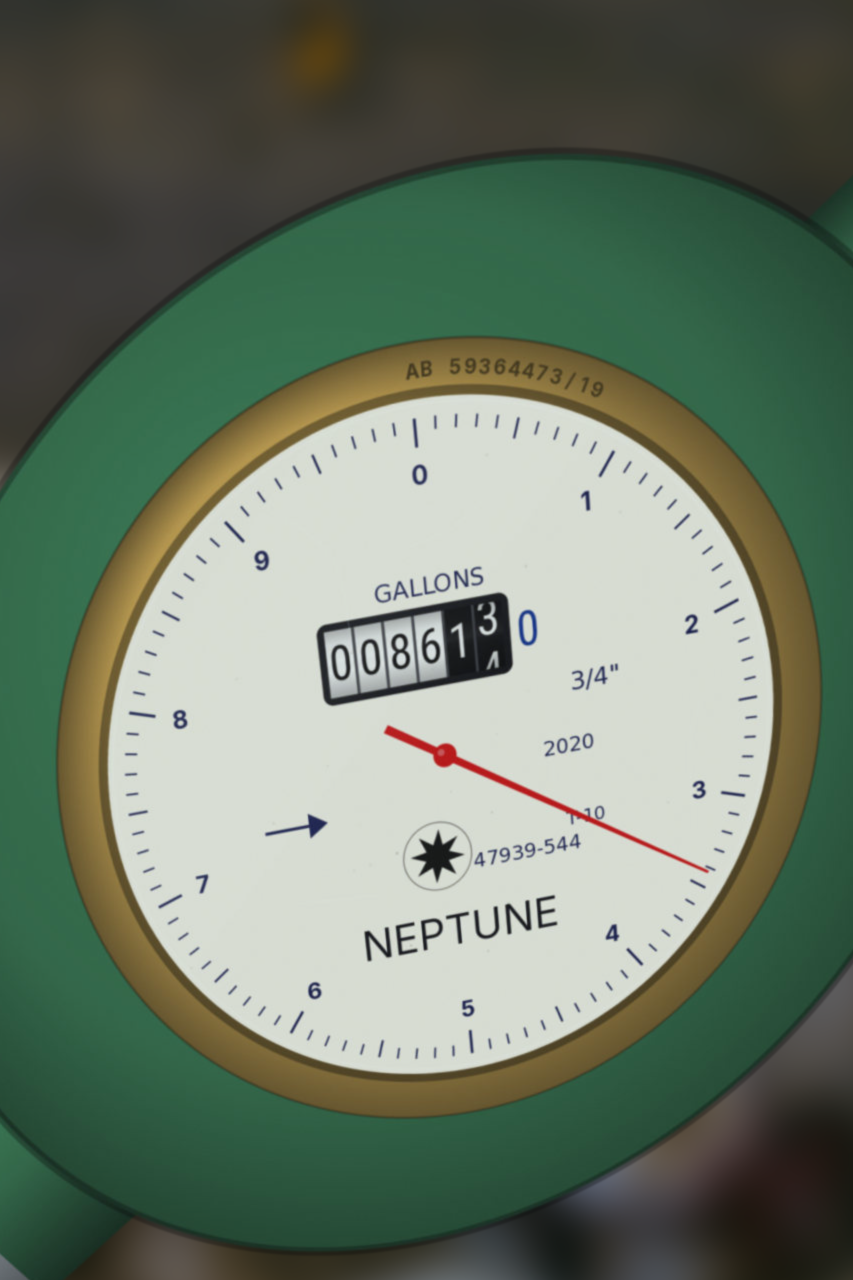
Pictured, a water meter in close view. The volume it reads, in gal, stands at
86133.4 gal
